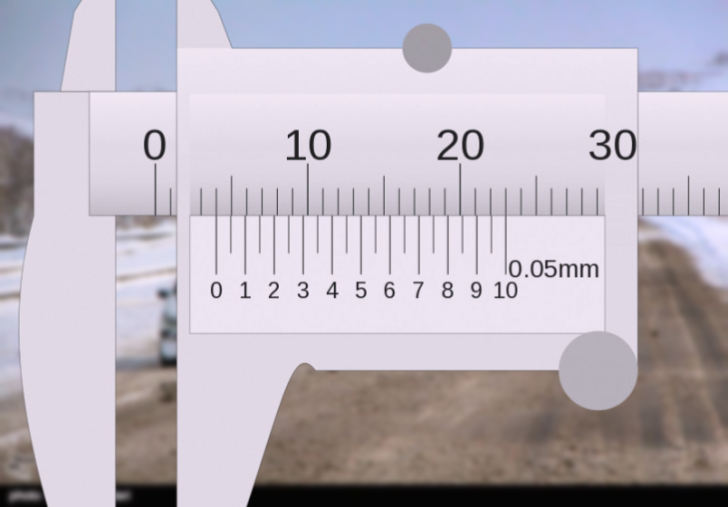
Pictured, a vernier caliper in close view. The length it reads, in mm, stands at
4.0 mm
